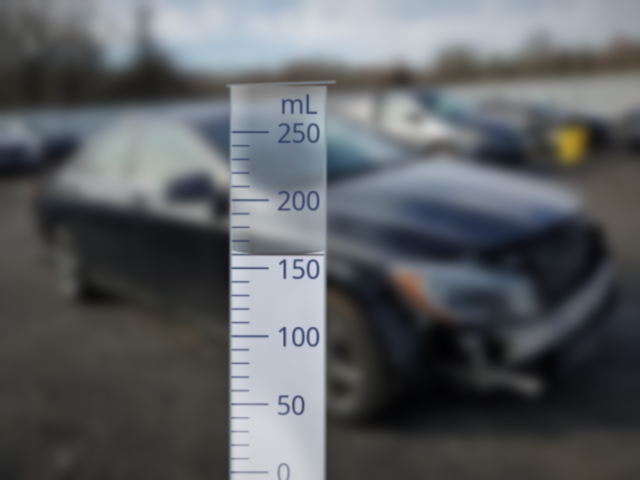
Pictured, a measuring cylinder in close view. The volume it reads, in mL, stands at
160 mL
